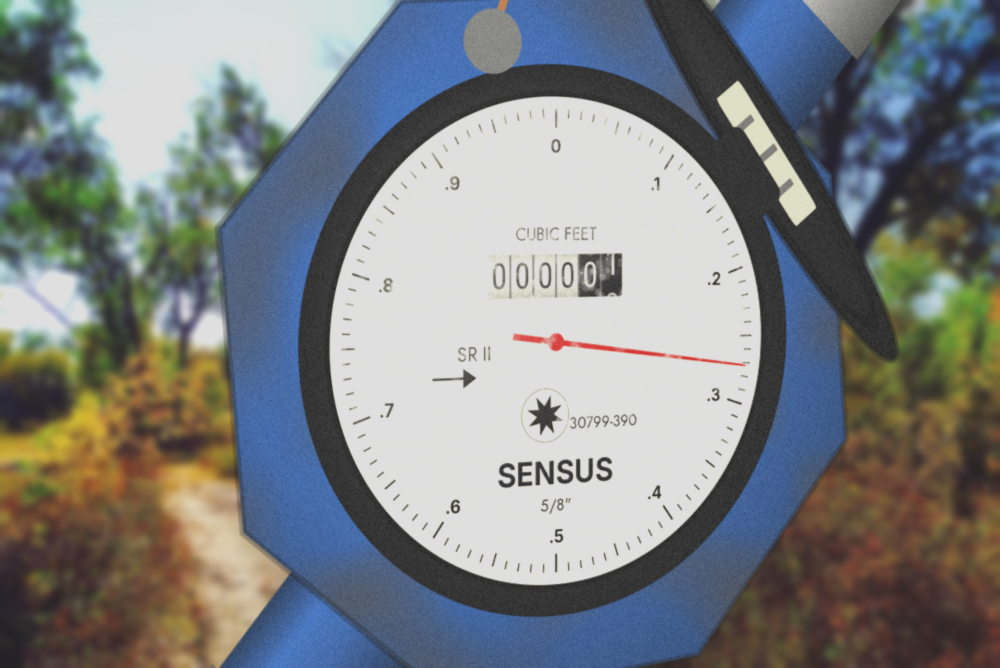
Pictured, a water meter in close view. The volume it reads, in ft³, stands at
1.27 ft³
